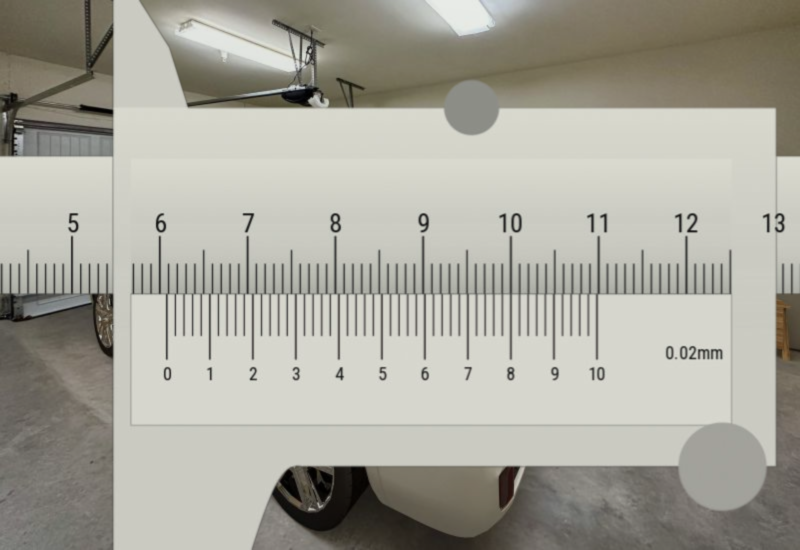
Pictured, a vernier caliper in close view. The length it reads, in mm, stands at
60.8 mm
